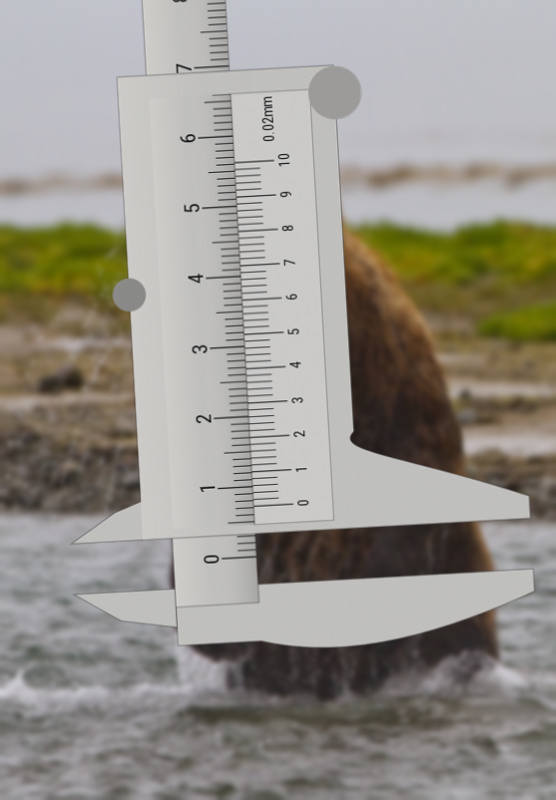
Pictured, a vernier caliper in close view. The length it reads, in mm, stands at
7.2 mm
